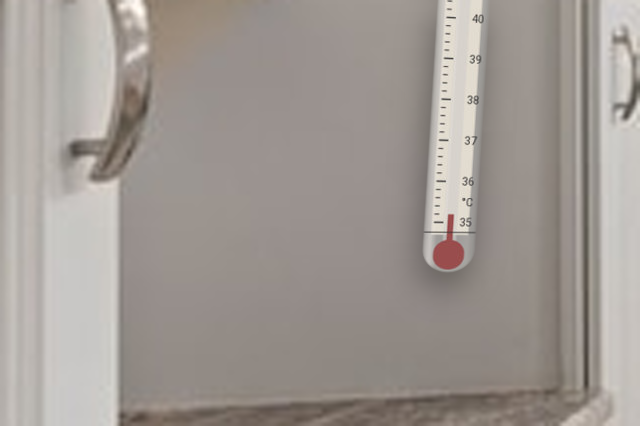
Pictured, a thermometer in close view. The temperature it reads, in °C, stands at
35.2 °C
